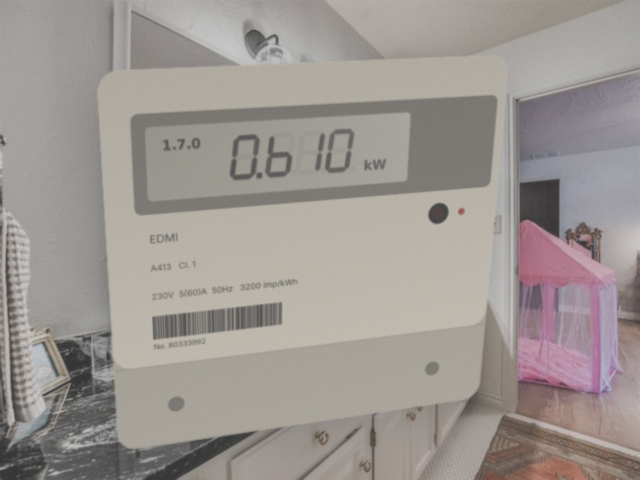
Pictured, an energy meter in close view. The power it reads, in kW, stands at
0.610 kW
